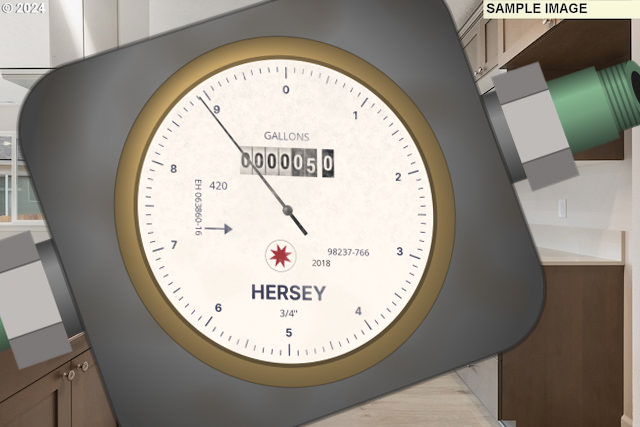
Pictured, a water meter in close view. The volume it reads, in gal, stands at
48.9 gal
